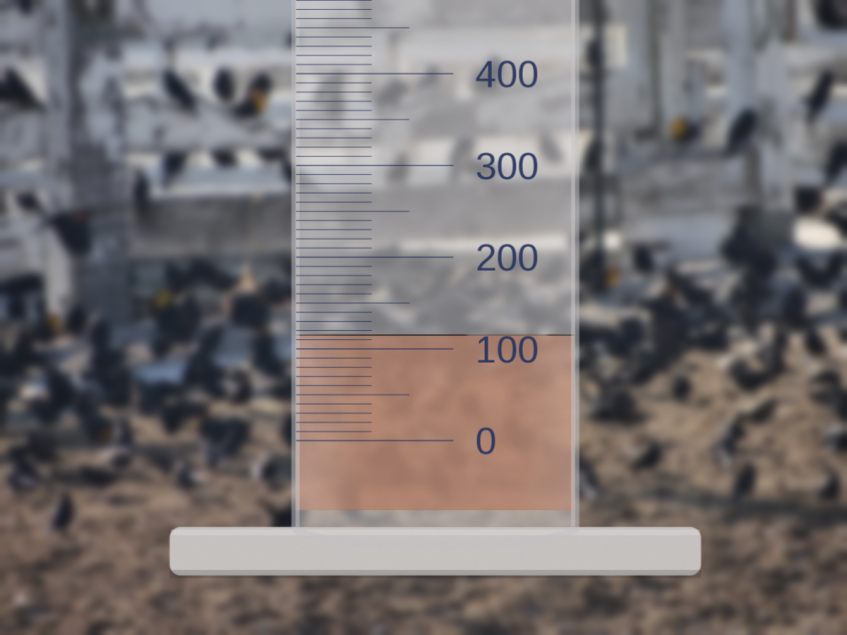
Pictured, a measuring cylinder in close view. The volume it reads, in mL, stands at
115 mL
